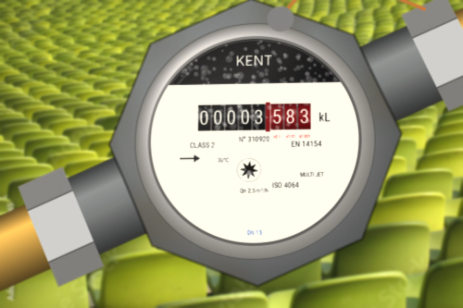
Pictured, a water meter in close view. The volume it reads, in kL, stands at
3.583 kL
